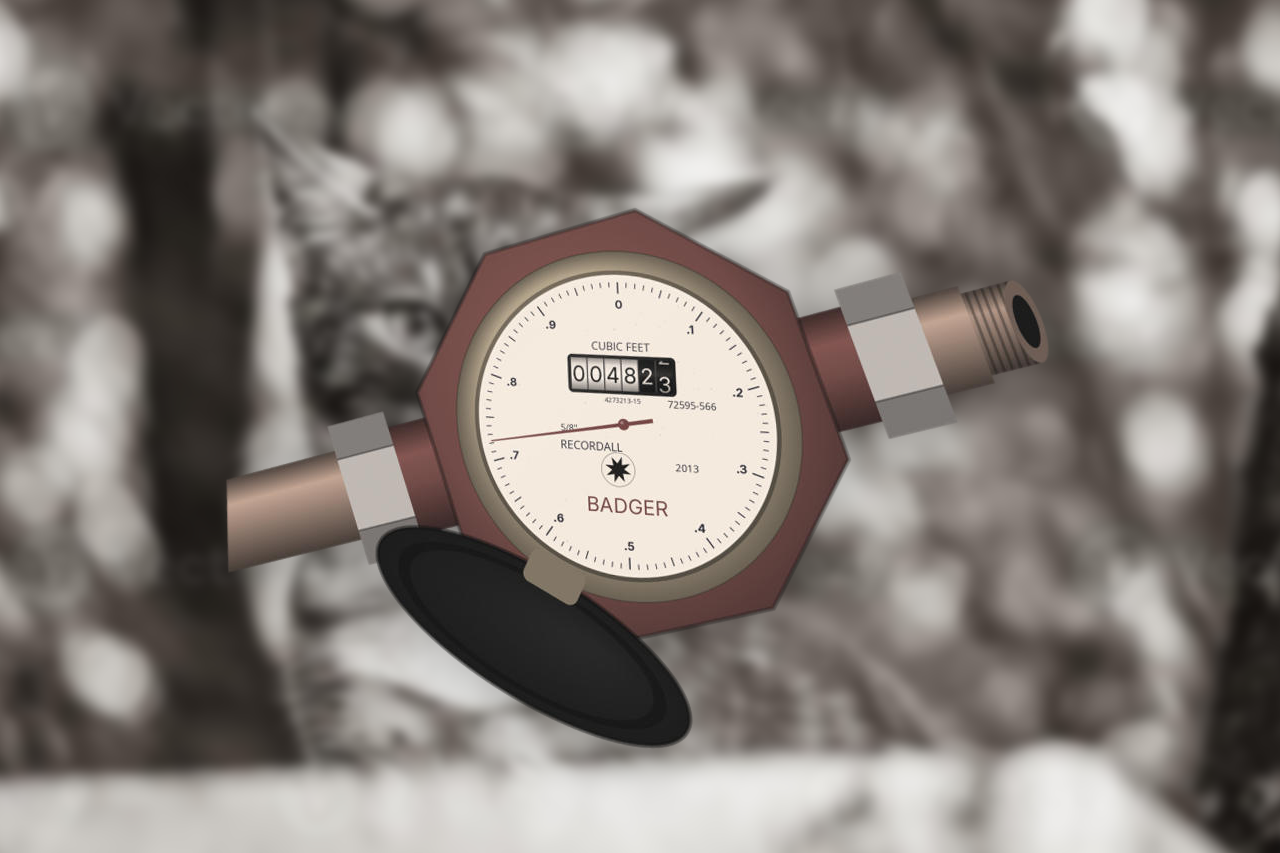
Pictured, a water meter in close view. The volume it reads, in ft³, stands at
4822.72 ft³
